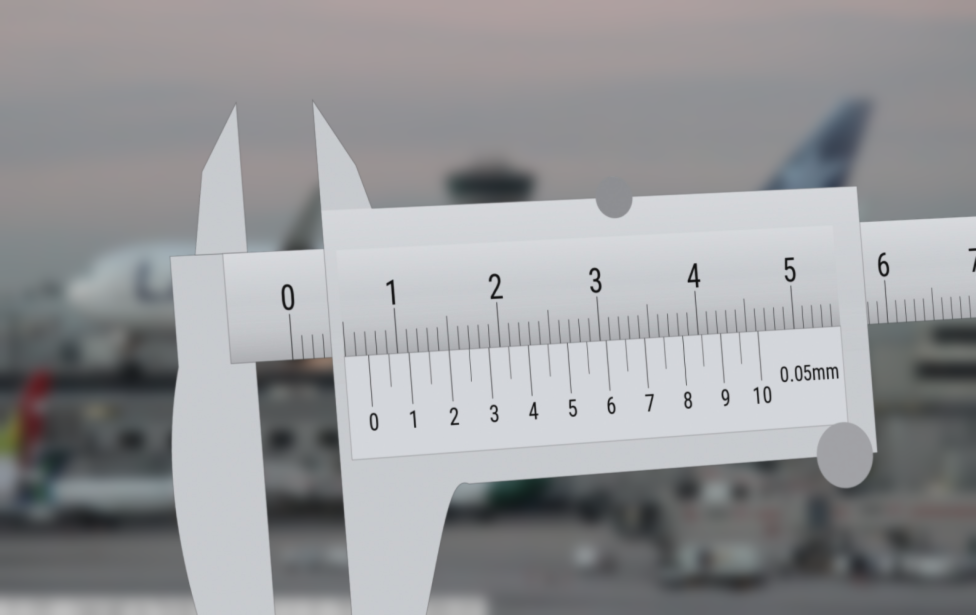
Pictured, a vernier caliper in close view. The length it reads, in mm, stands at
7.2 mm
